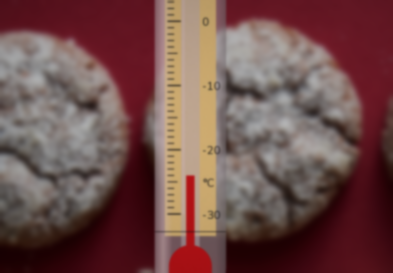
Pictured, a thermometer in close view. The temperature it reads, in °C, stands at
-24 °C
